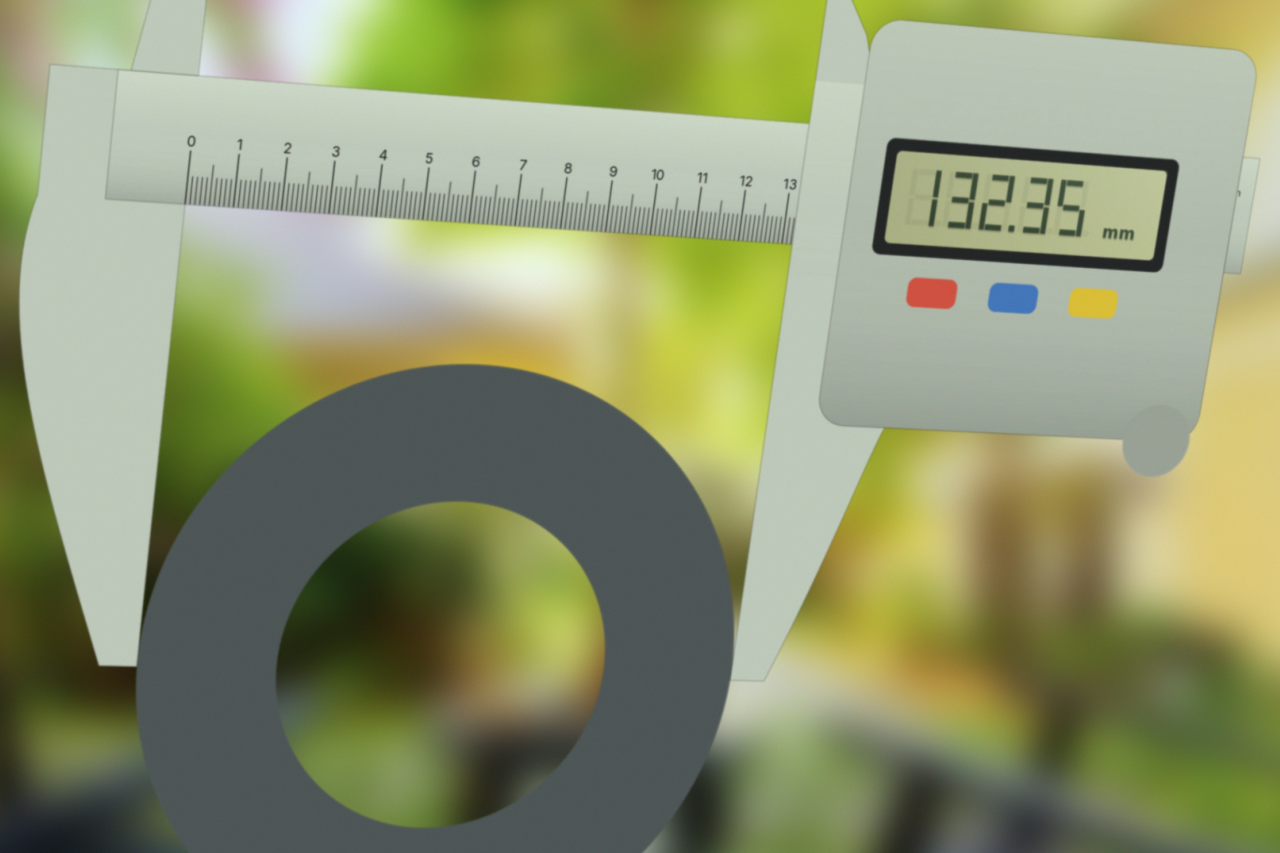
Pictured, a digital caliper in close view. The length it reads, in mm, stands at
132.35 mm
